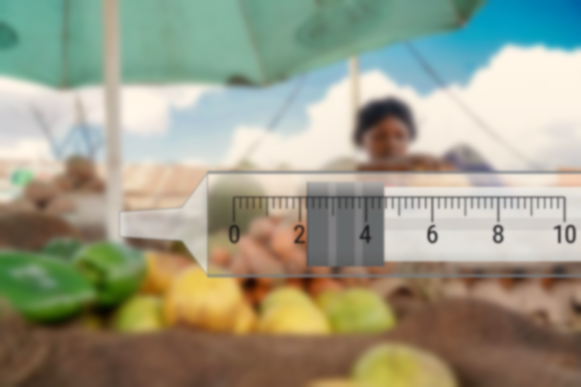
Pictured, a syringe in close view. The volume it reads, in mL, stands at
2.2 mL
